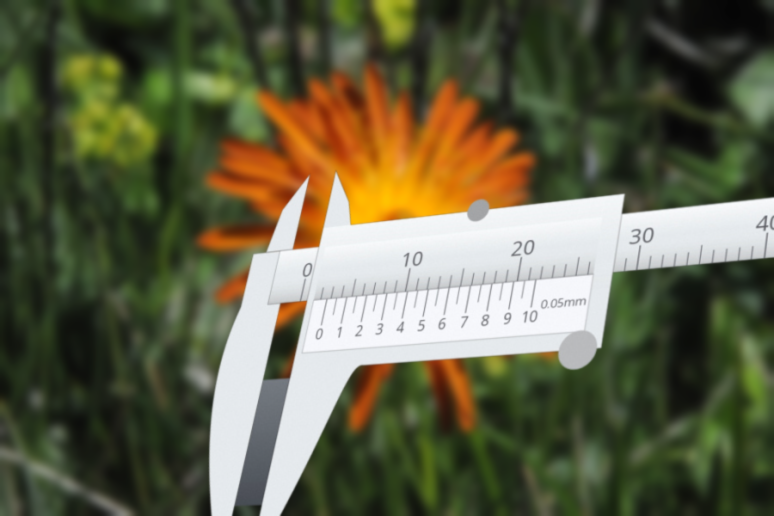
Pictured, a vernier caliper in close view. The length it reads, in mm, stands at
2.6 mm
